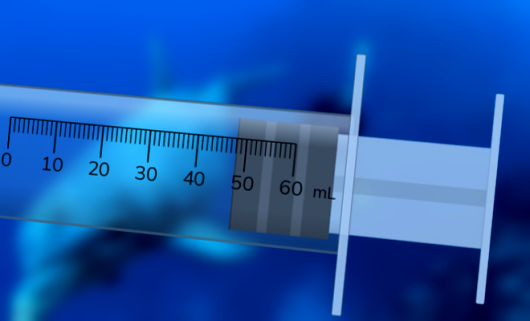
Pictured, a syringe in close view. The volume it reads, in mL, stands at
48 mL
